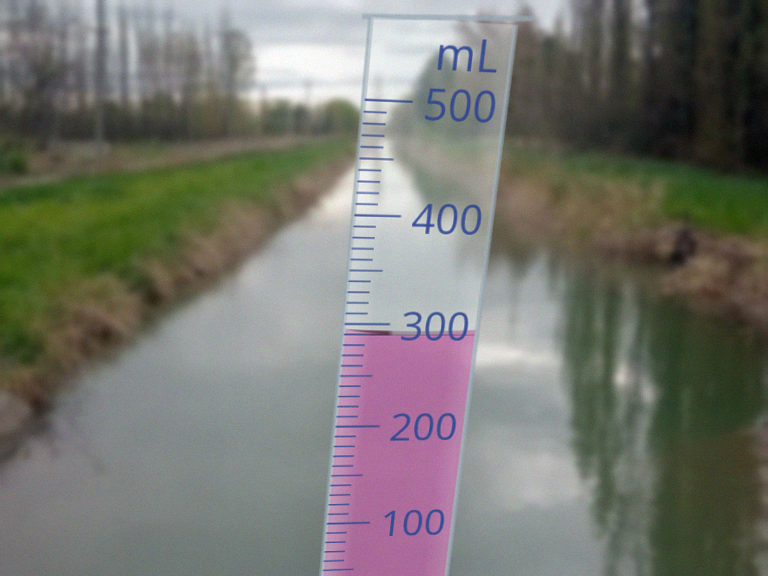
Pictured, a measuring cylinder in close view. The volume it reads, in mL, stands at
290 mL
